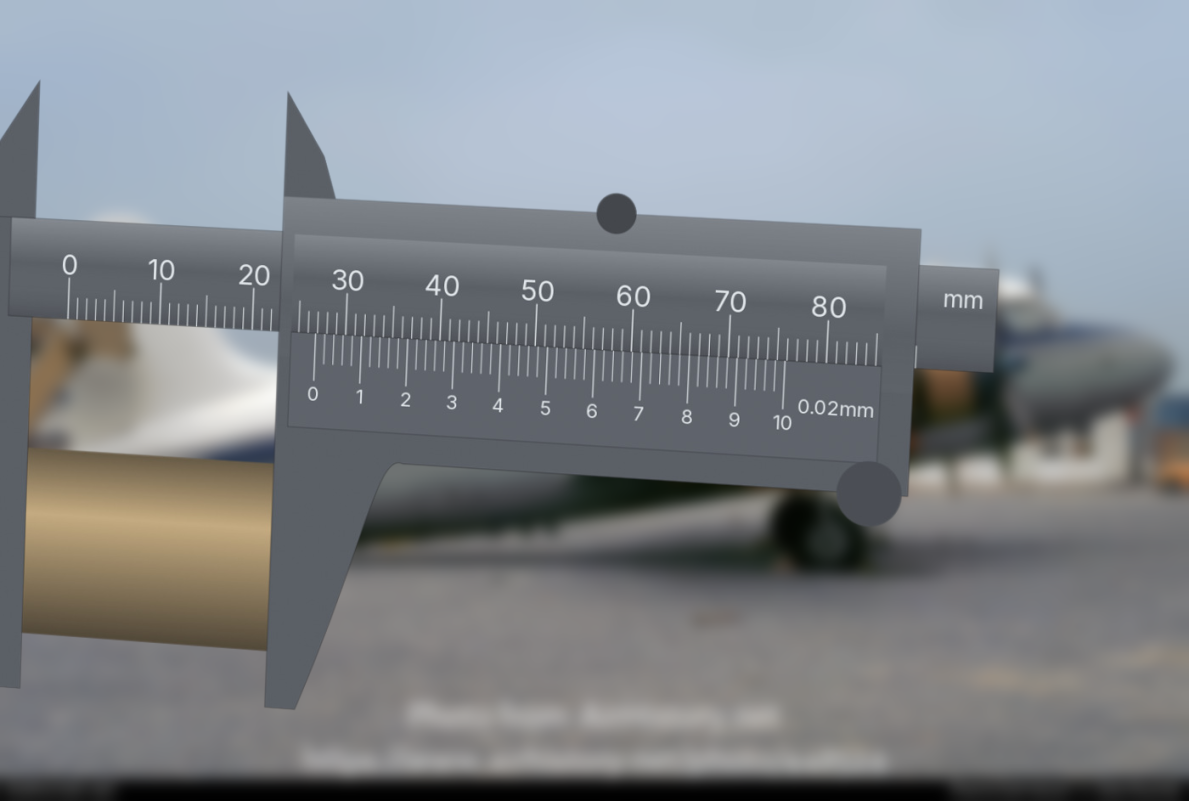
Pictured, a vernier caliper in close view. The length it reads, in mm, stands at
26.8 mm
